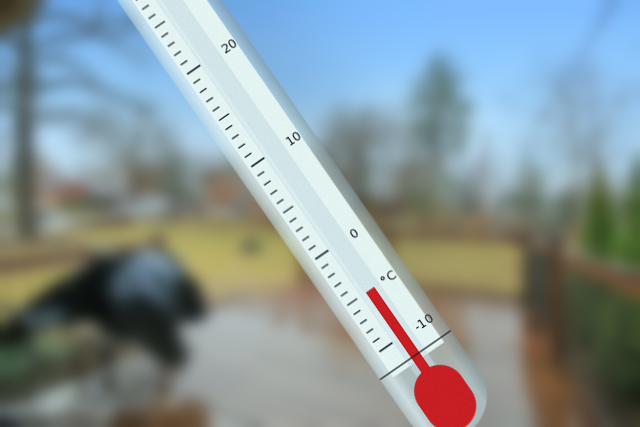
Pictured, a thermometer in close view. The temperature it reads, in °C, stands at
-5 °C
